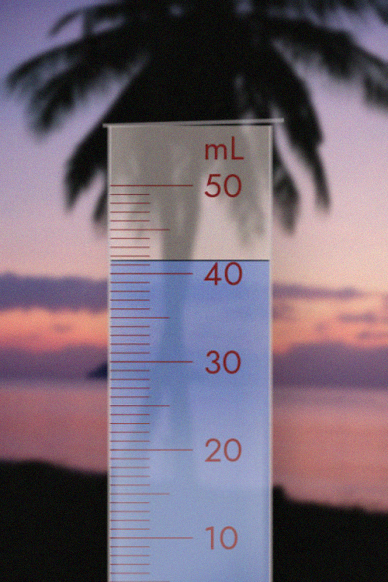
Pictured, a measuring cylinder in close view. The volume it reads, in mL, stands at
41.5 mL
